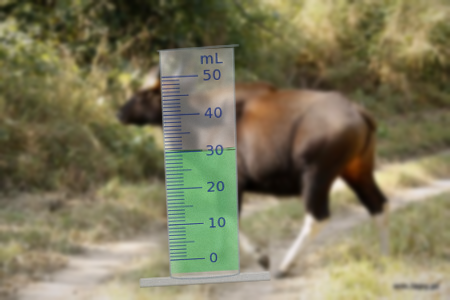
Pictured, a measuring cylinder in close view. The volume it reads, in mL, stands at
30 mL
